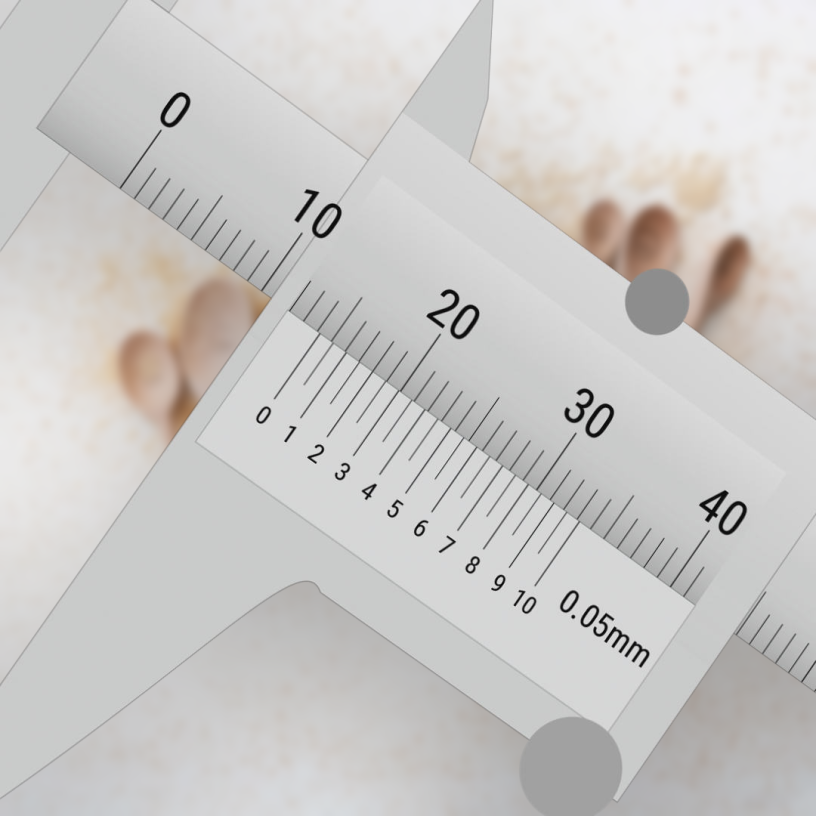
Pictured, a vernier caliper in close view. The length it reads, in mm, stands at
14.2 mm
